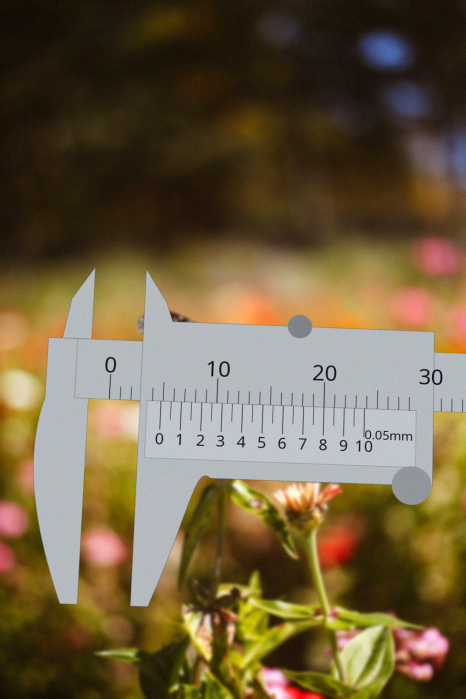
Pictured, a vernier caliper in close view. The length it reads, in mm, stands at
4.8 mm
